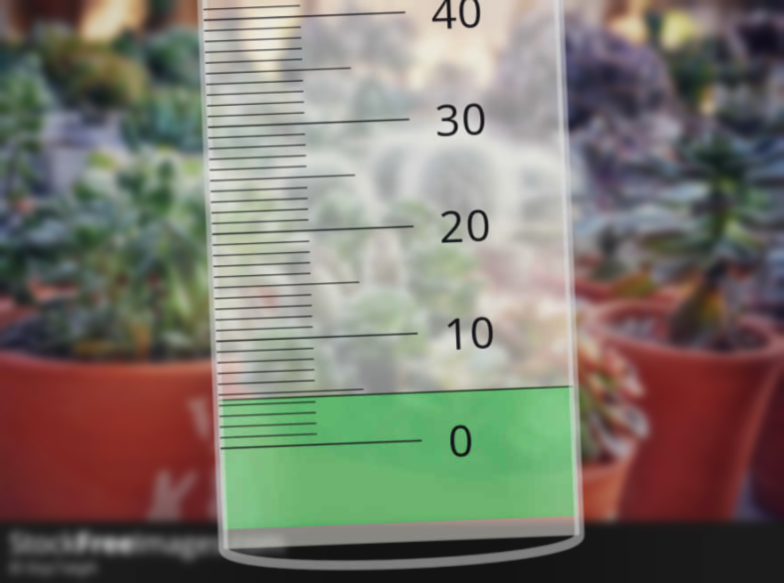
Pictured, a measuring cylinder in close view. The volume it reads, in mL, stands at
4.5 mL
